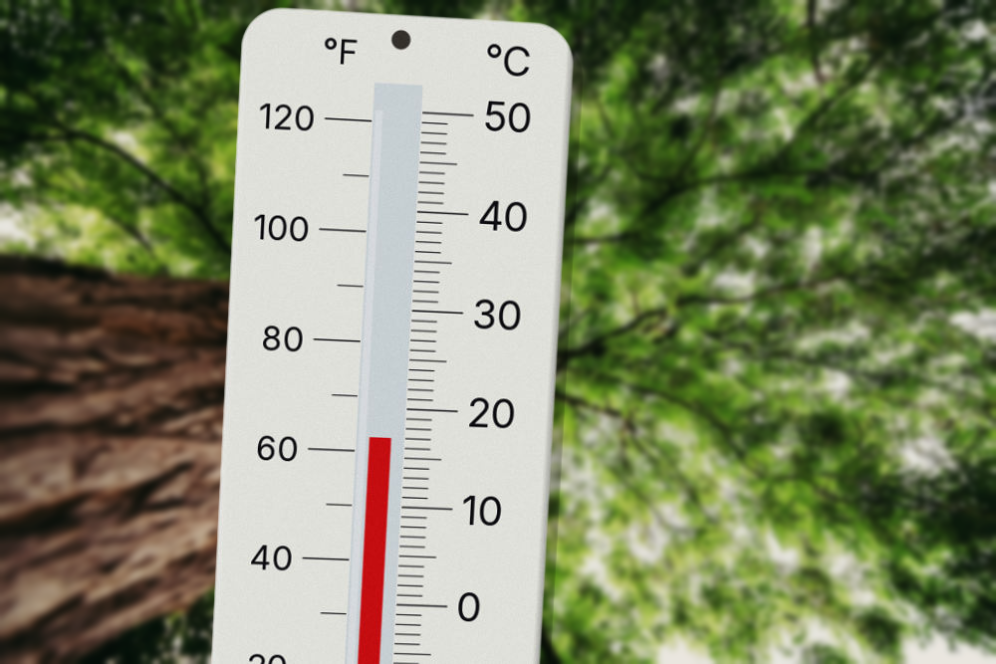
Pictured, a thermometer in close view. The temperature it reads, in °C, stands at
17 °C
